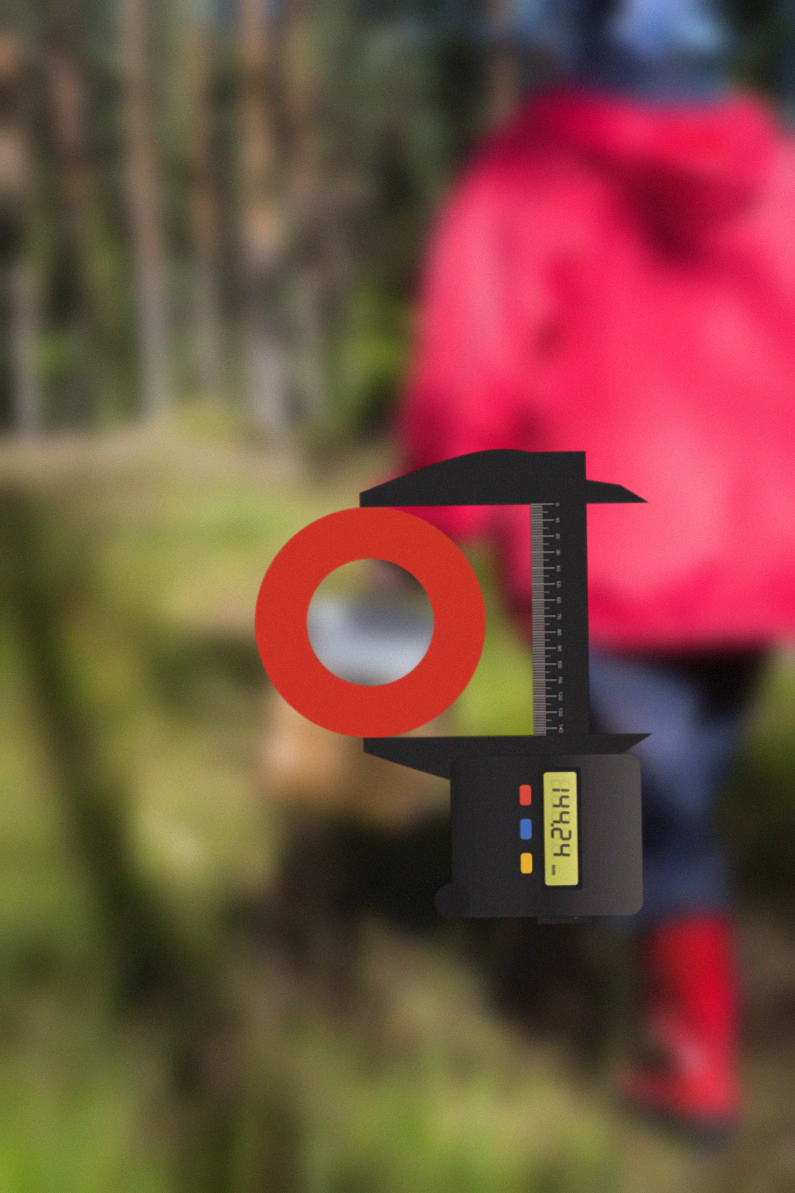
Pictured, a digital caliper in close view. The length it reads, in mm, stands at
144.24 mm
